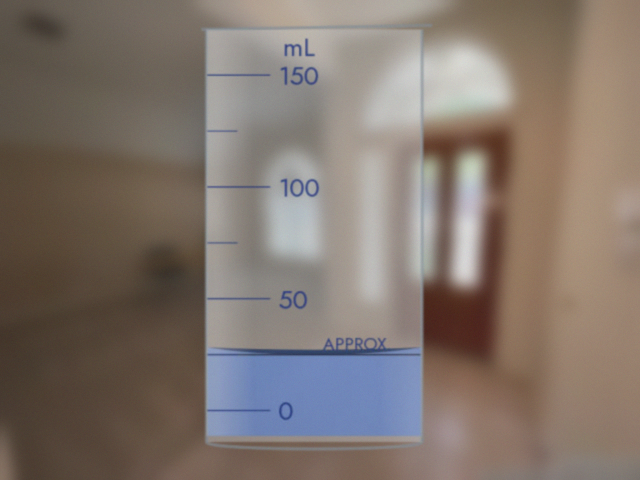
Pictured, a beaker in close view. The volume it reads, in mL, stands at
25 mL
